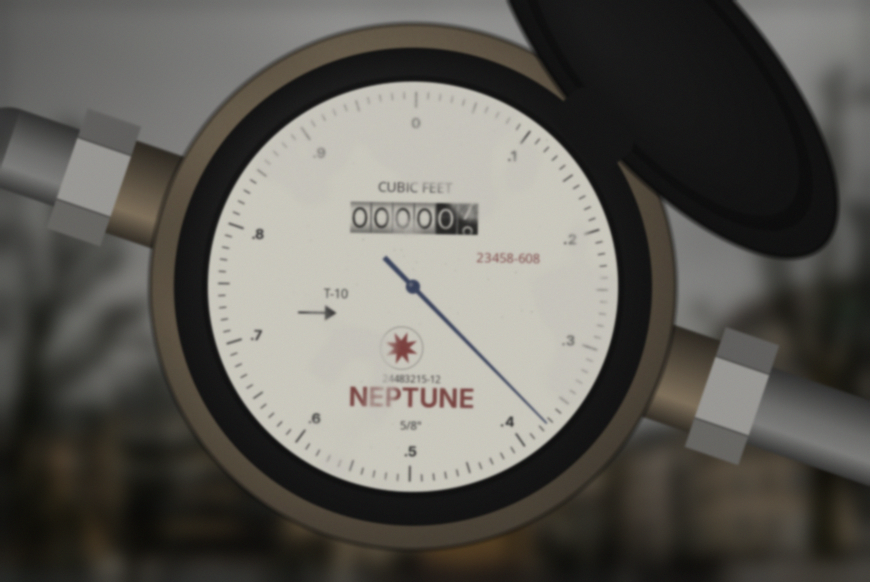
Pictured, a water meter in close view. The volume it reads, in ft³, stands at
7.37 ft³
